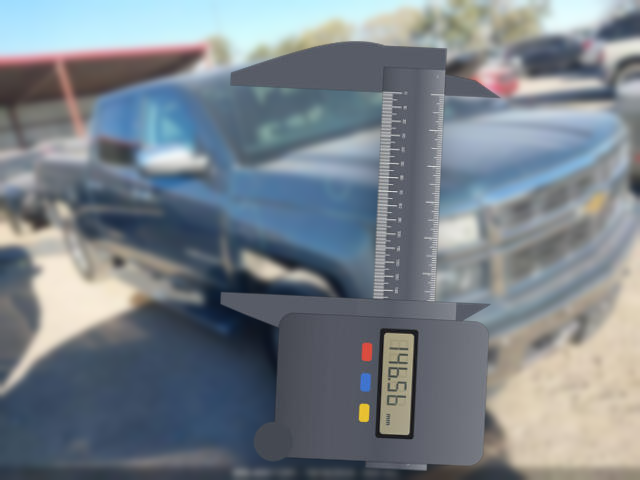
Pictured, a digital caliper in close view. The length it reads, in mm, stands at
146.56 mm
